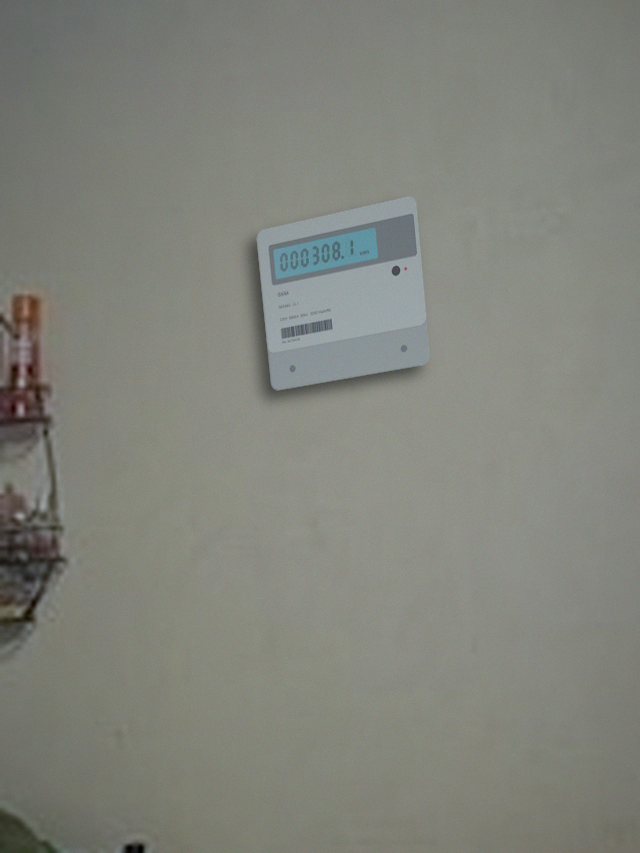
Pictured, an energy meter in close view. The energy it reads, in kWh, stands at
308.1 kWh
